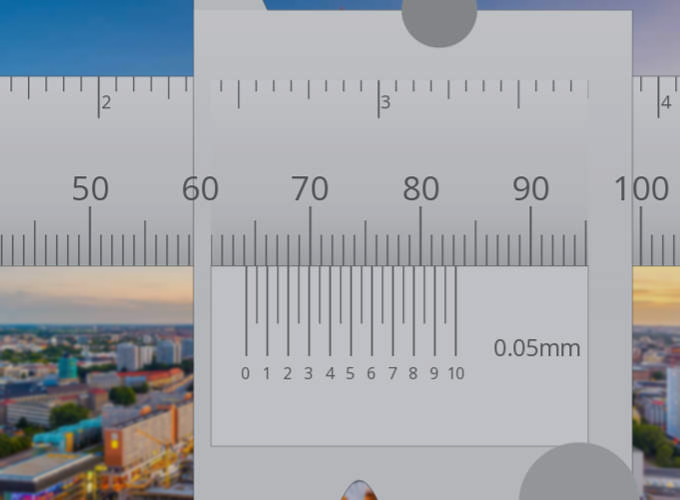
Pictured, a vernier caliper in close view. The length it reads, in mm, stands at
64.2 mm
